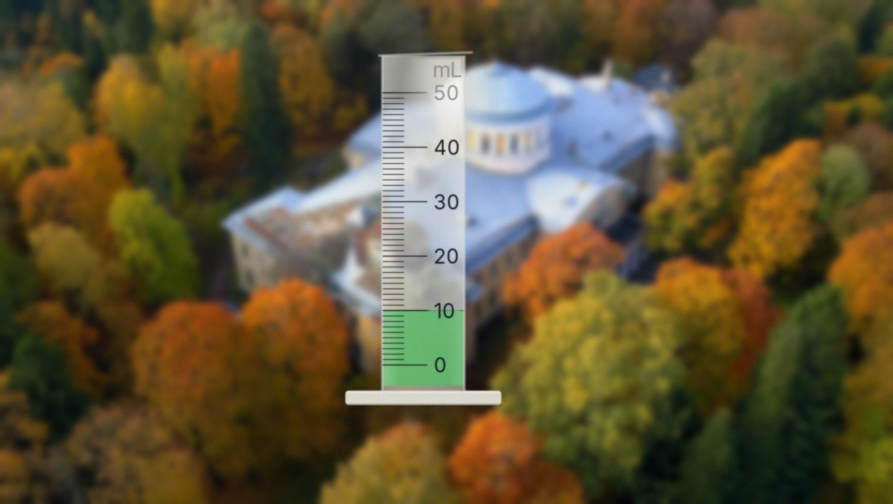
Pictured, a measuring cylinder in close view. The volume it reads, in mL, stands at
10 mL
